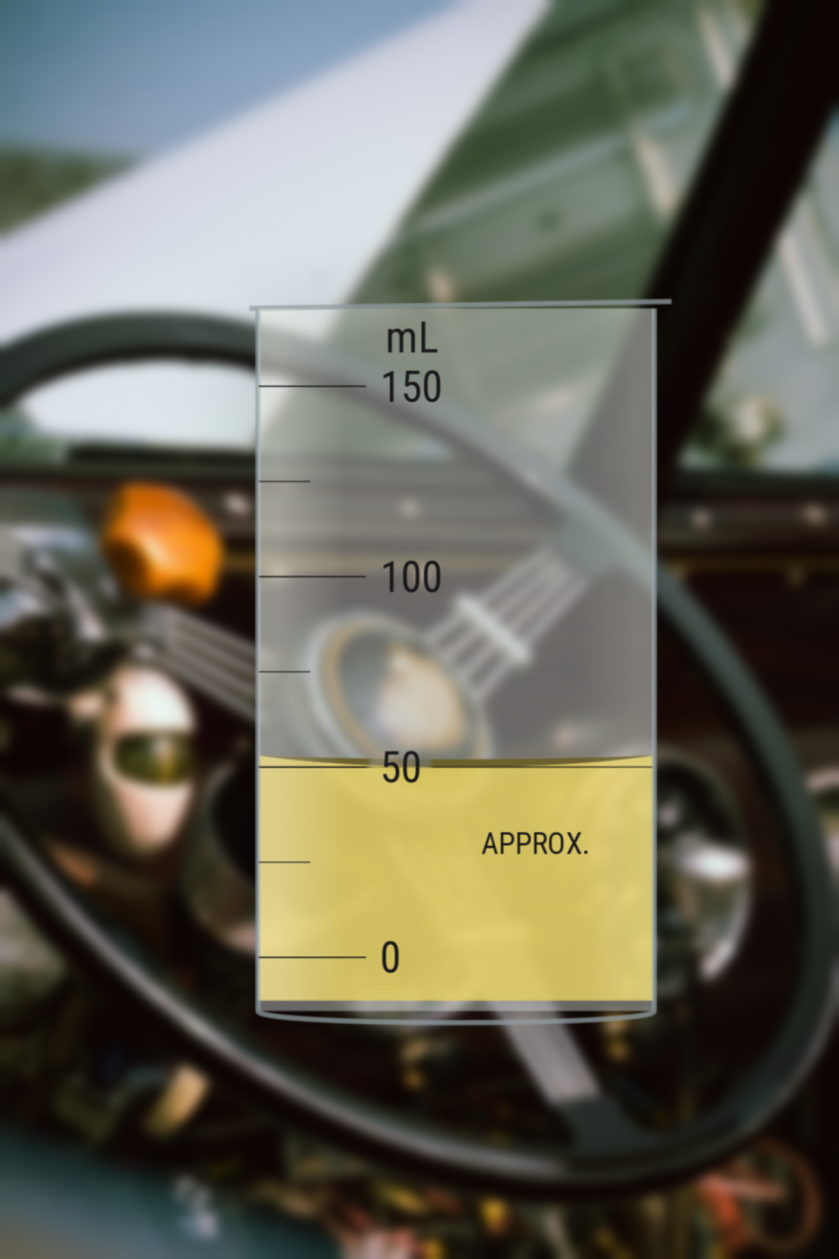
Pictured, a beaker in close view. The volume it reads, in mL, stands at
50 mL
